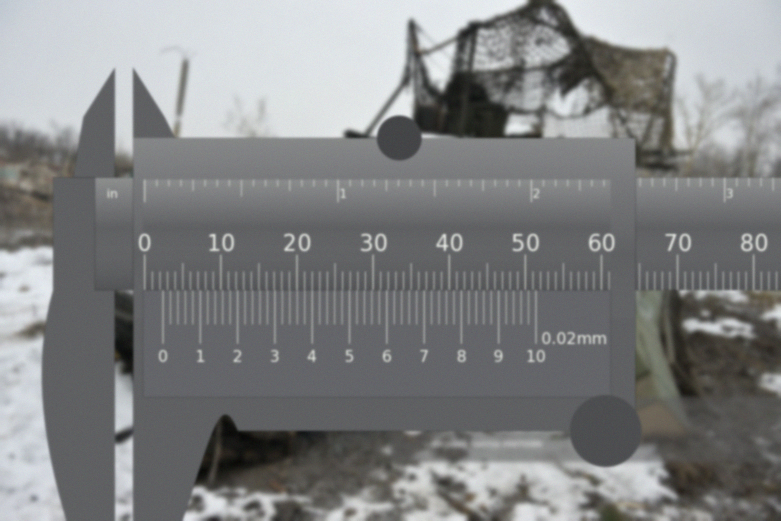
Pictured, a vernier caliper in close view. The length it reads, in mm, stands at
2.4 mm
